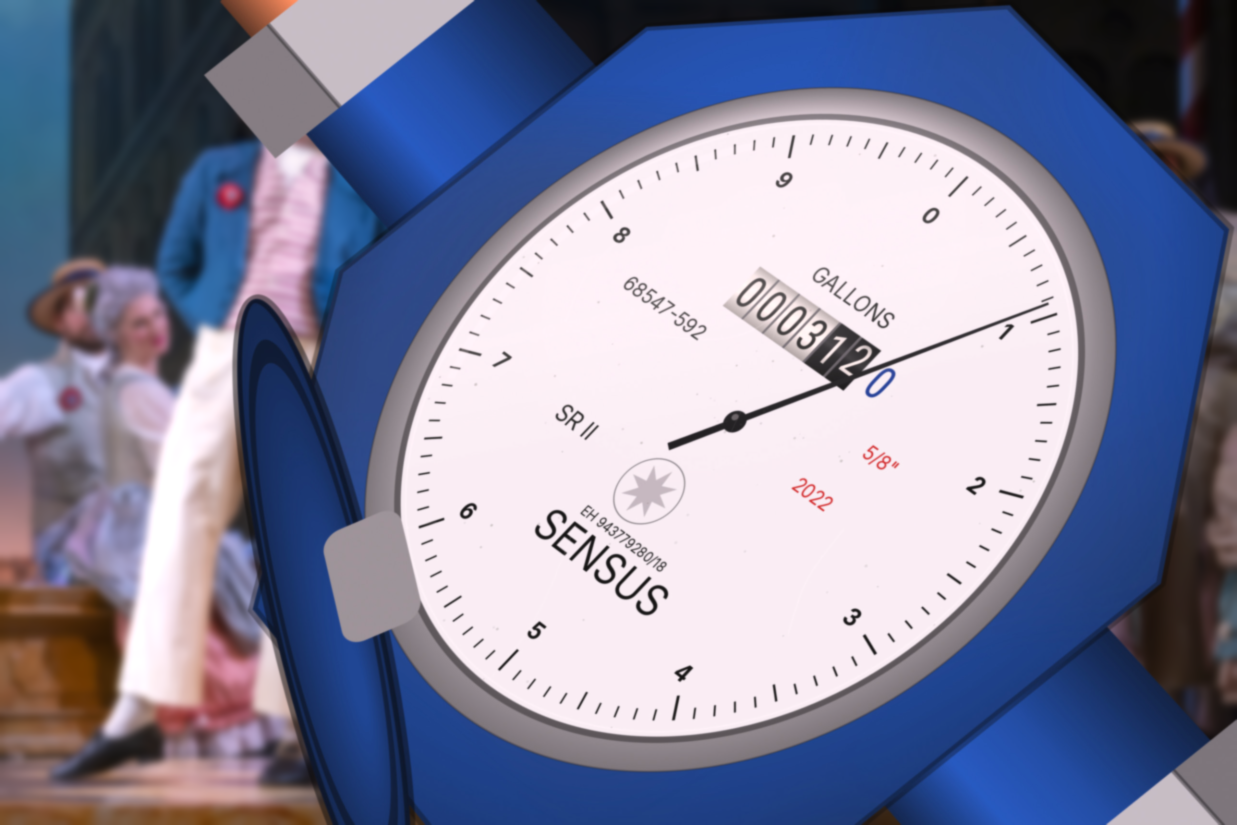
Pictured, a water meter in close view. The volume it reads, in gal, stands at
3120.9 gal
